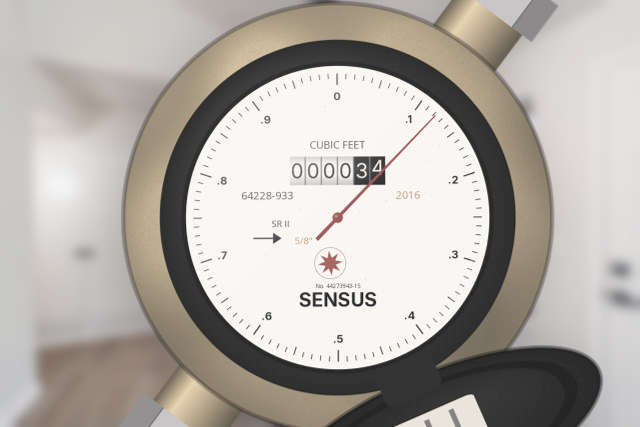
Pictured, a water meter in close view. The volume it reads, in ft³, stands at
34.12 ft³
